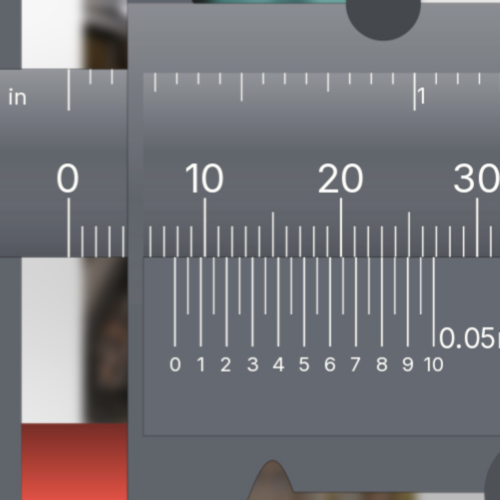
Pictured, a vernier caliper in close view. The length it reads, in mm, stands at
7.8 mm
